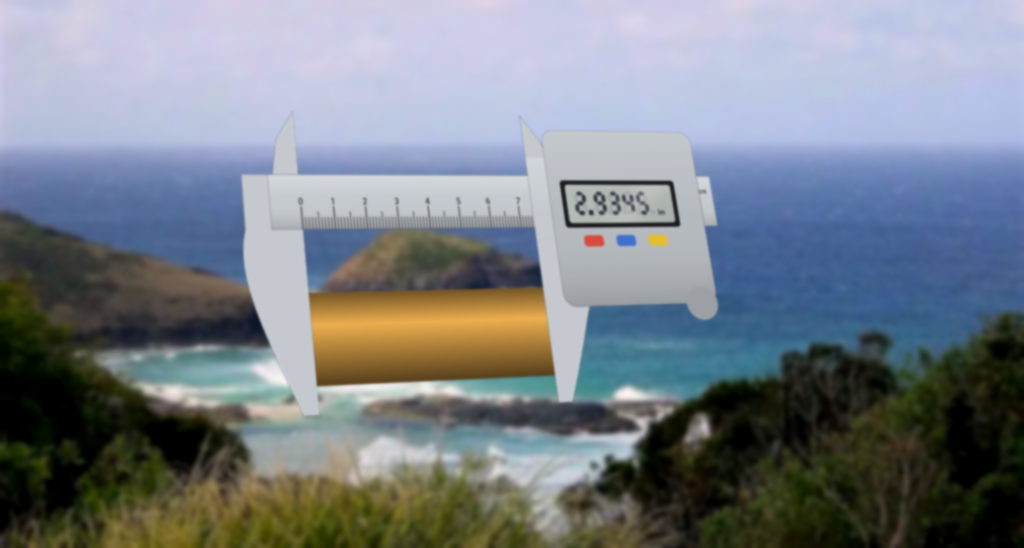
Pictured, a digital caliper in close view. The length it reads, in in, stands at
2.9345 in
